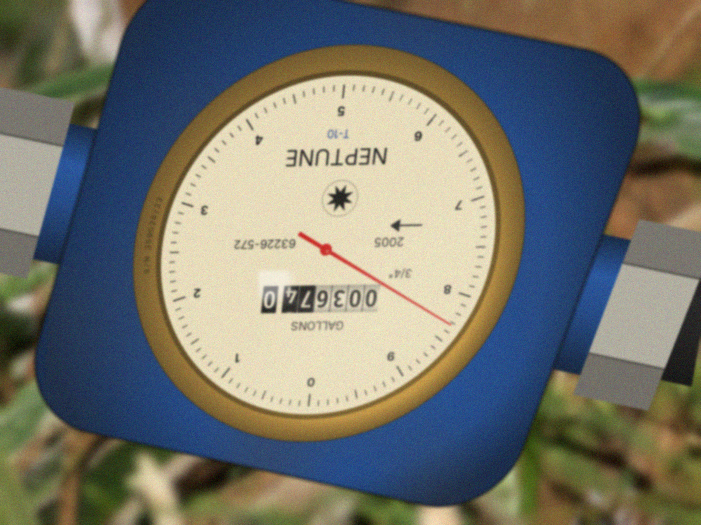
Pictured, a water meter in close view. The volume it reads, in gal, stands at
36738.3 gal
